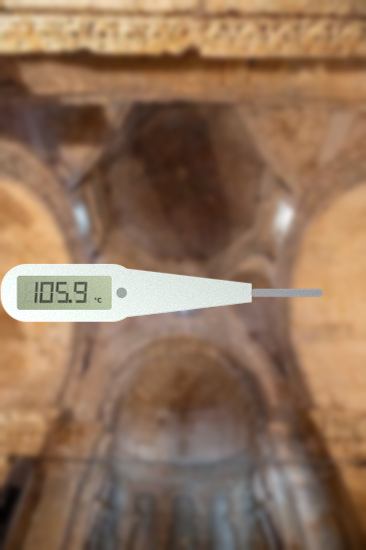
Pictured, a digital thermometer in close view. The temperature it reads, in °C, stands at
105.9 °C
